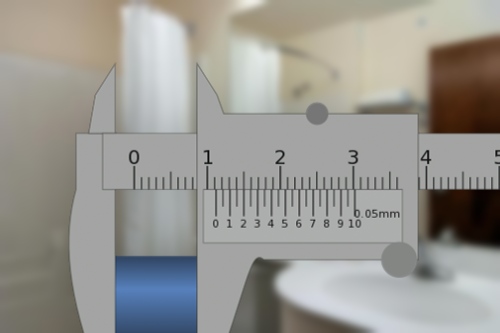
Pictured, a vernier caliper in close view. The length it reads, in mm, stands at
11.2 mm
